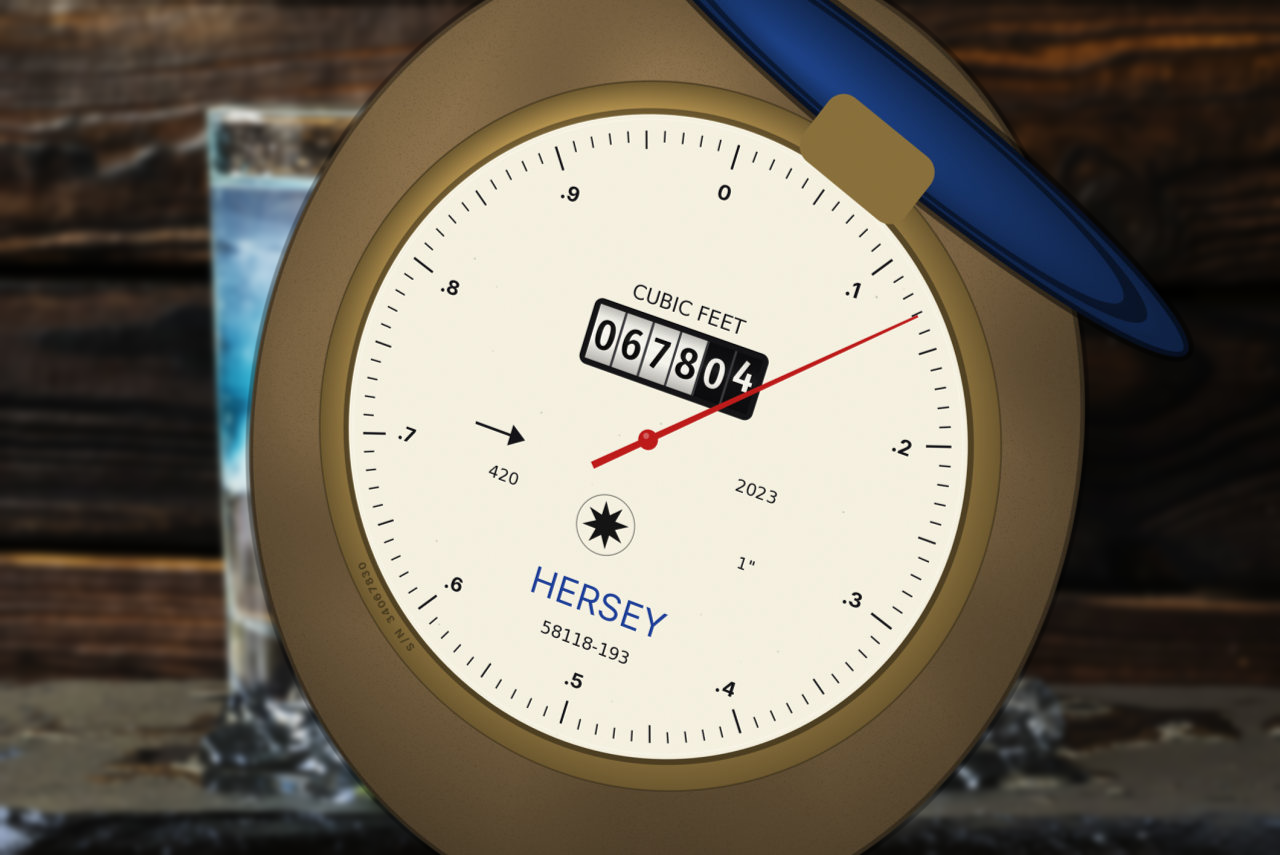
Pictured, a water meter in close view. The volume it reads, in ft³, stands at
67804.13 ft³
